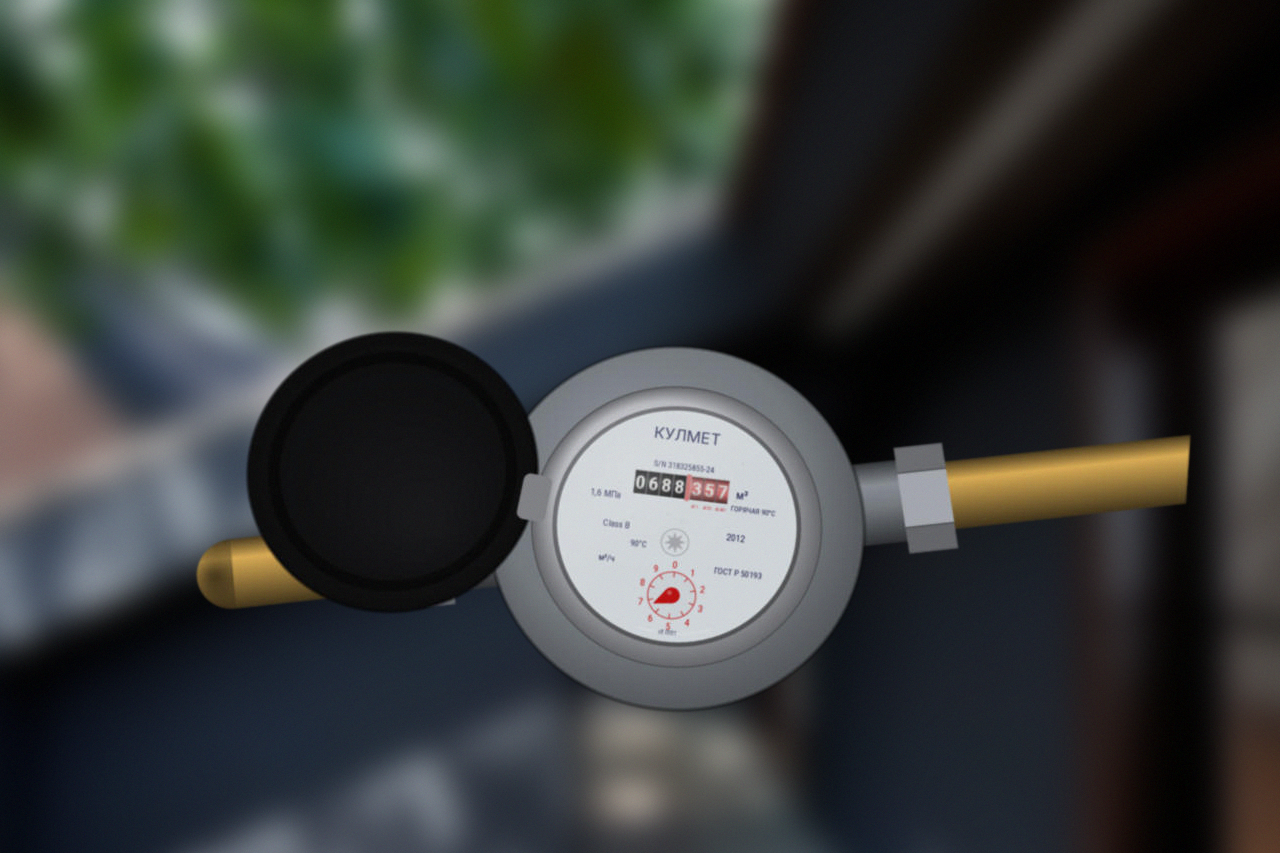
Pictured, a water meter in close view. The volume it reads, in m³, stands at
688.3576 m³
